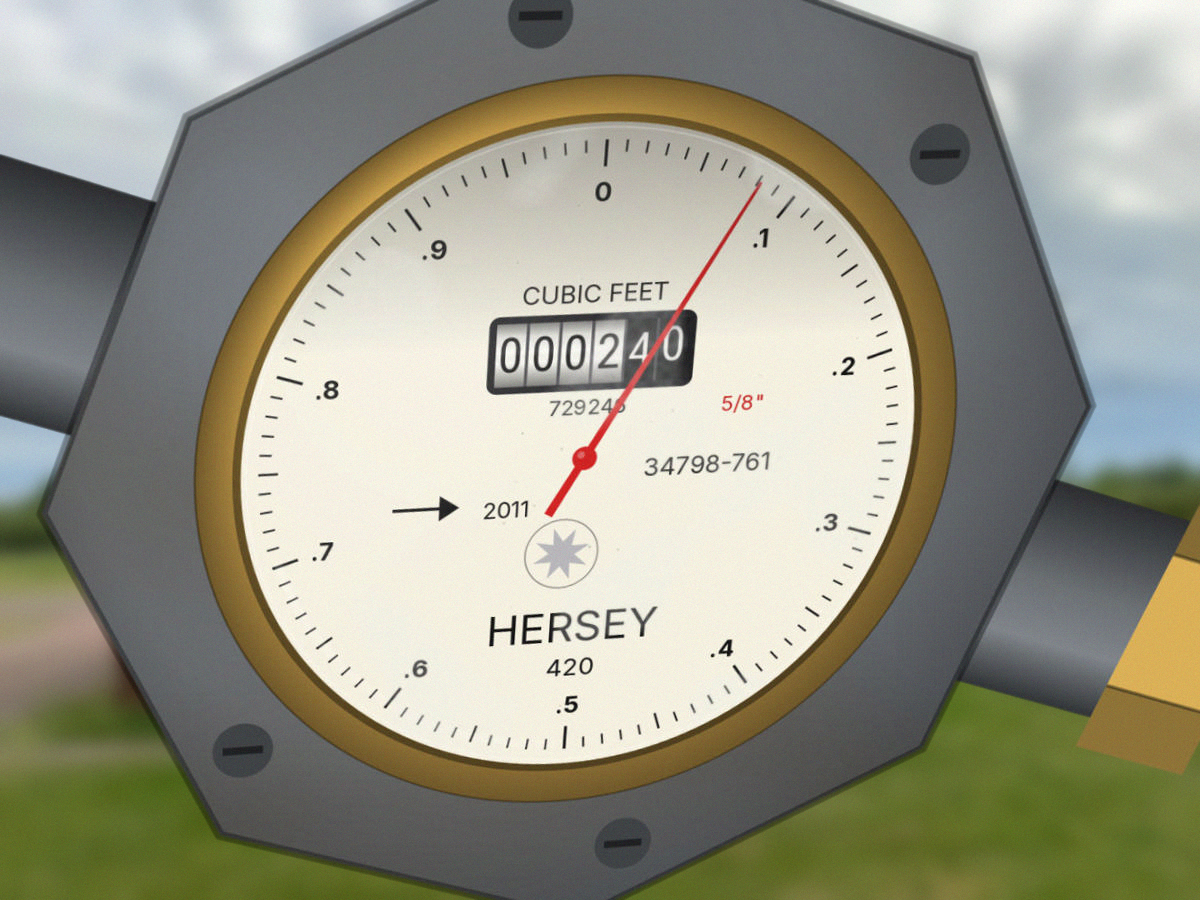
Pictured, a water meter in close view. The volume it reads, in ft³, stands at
240.08 ft³
